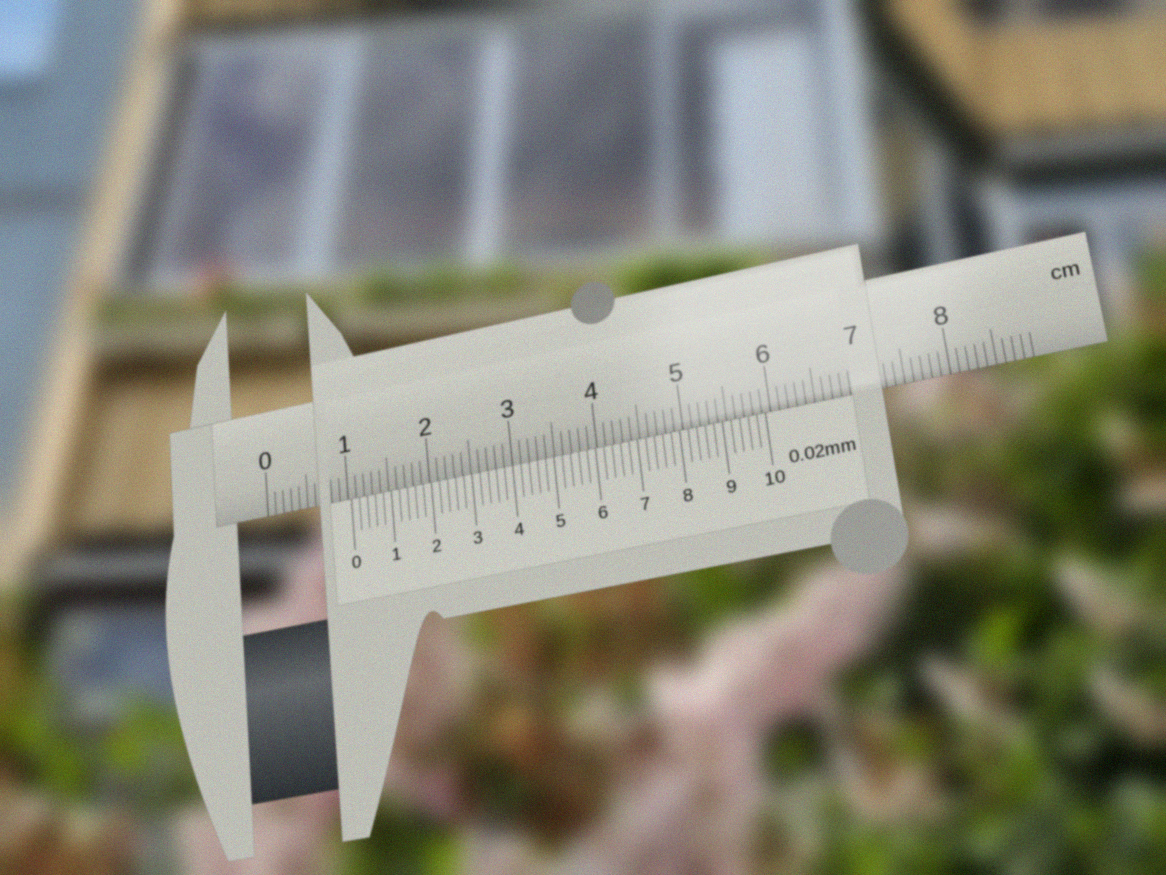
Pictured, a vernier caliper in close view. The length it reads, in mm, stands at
10.4 mm
